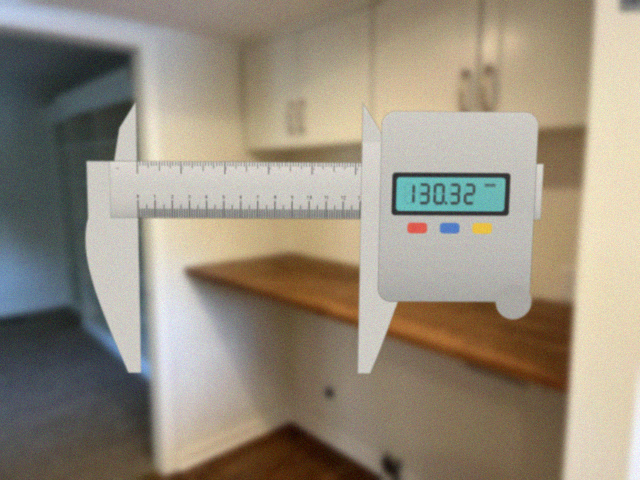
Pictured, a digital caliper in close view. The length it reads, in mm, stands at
130.32 mm
